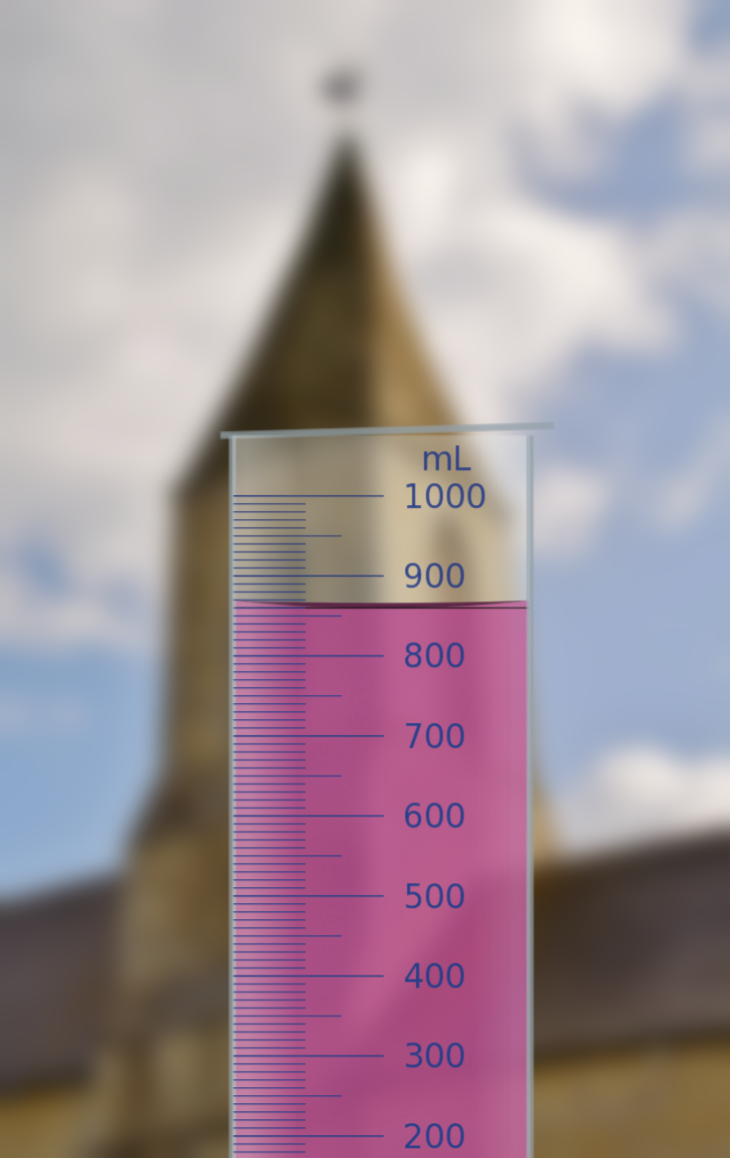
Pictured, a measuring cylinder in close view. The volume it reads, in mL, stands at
860 mL
